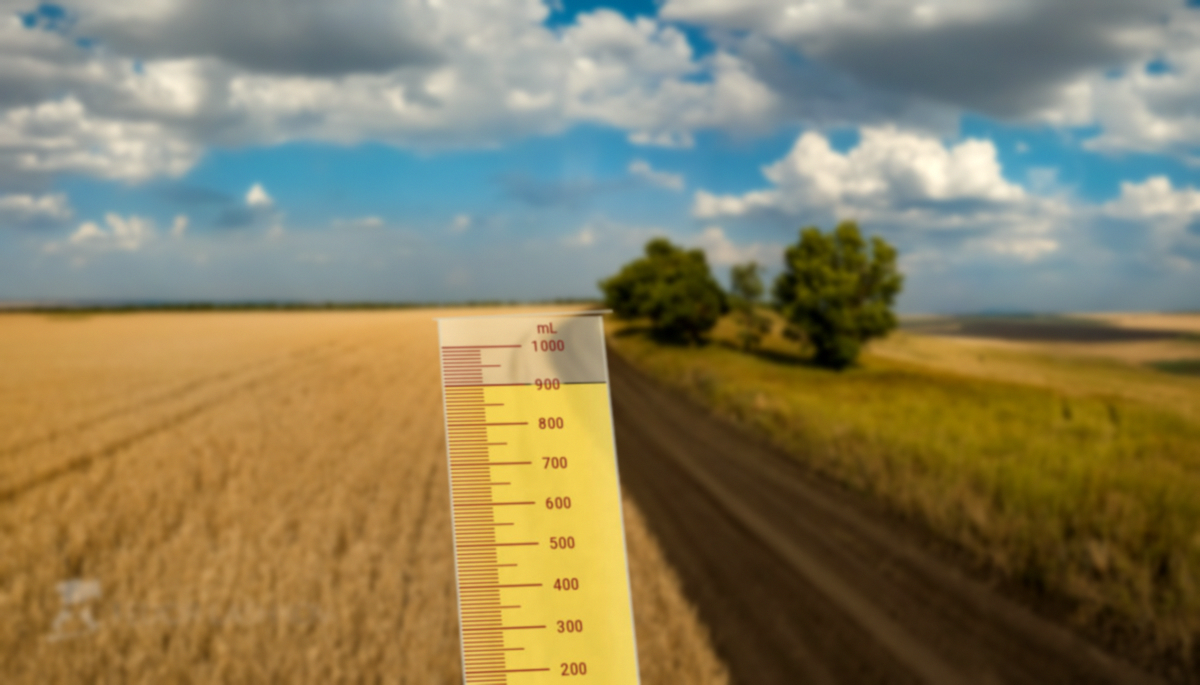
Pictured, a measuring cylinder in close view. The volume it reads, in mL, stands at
900 mL
